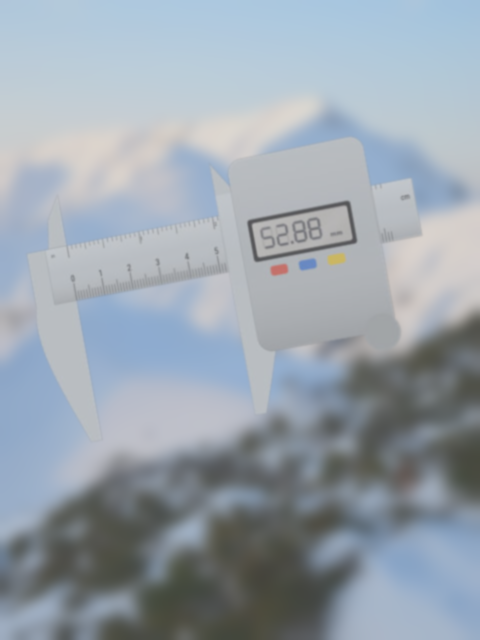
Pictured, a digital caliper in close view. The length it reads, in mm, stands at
52.88 mm
